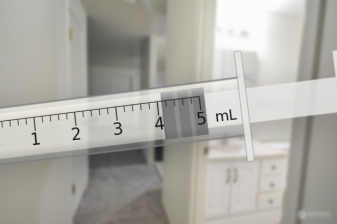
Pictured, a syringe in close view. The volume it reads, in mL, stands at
4.1 mL
